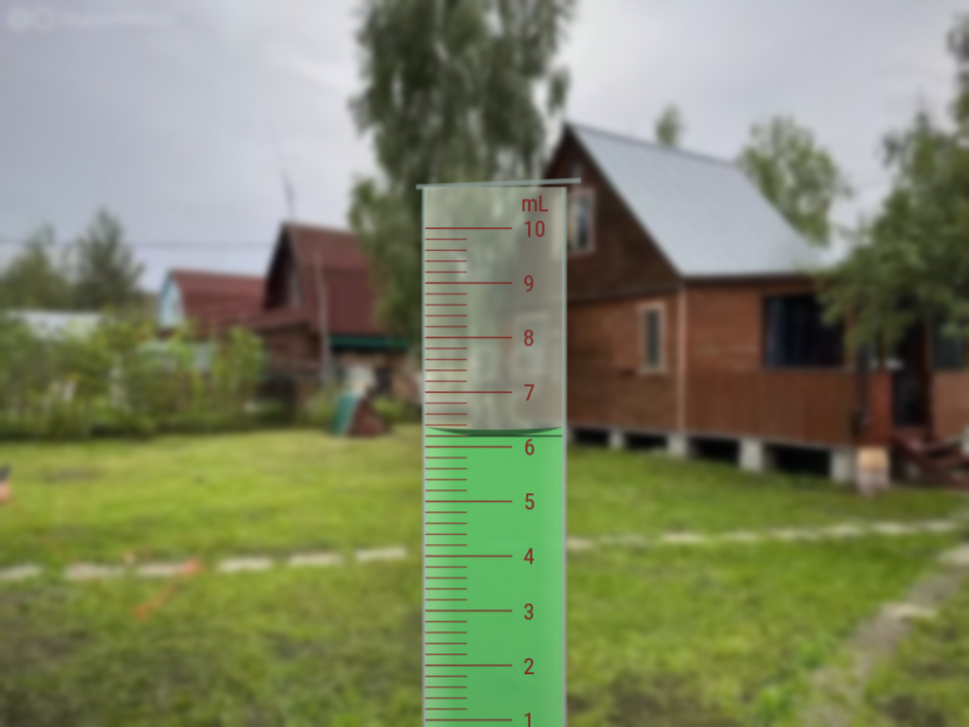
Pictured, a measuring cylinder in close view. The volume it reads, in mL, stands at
6.2 mL
